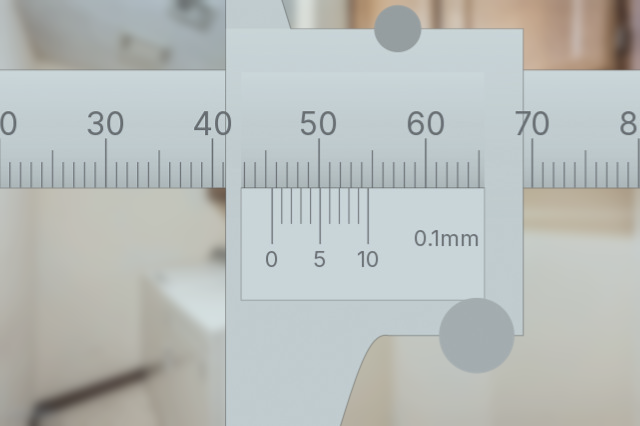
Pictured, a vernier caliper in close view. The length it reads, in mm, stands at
45.6 mm
